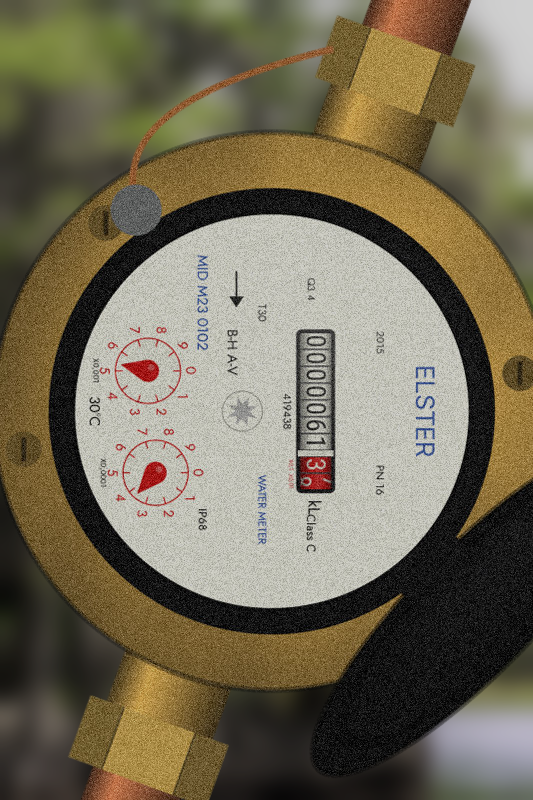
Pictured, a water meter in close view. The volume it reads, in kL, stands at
61.3753 kL
